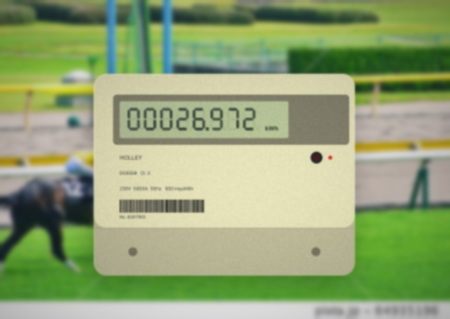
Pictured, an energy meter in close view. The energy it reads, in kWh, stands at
26.972 kWh
